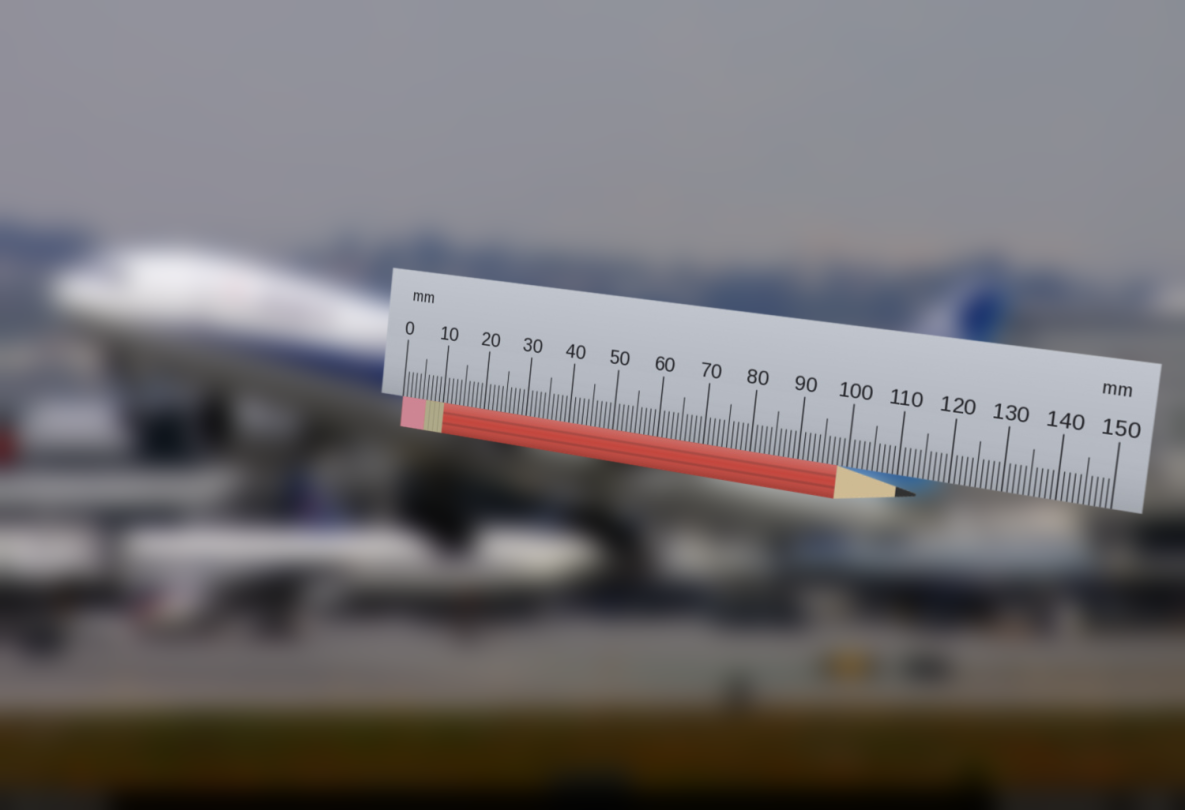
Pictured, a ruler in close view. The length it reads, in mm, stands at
114 mm
